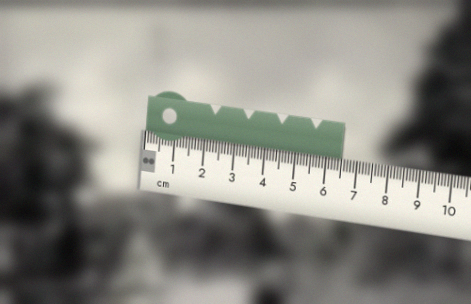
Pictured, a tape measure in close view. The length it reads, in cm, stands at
6.5 cm
